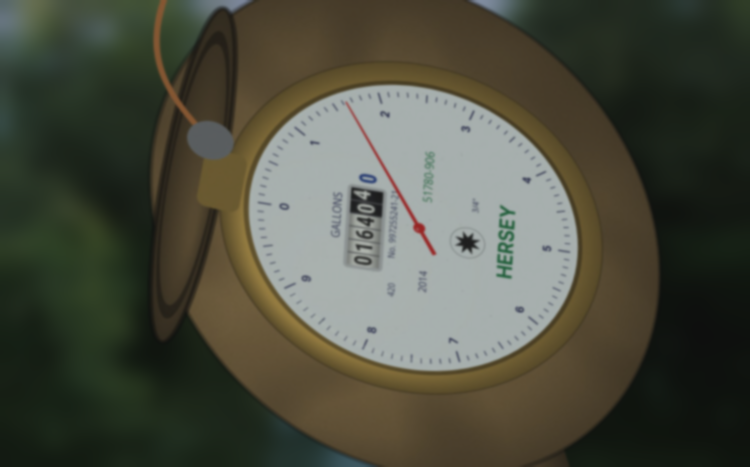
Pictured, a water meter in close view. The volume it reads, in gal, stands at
164041.6 gal
